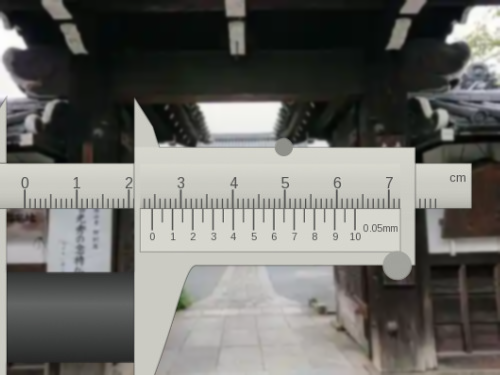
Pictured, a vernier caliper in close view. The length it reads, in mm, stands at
24.5 mm
